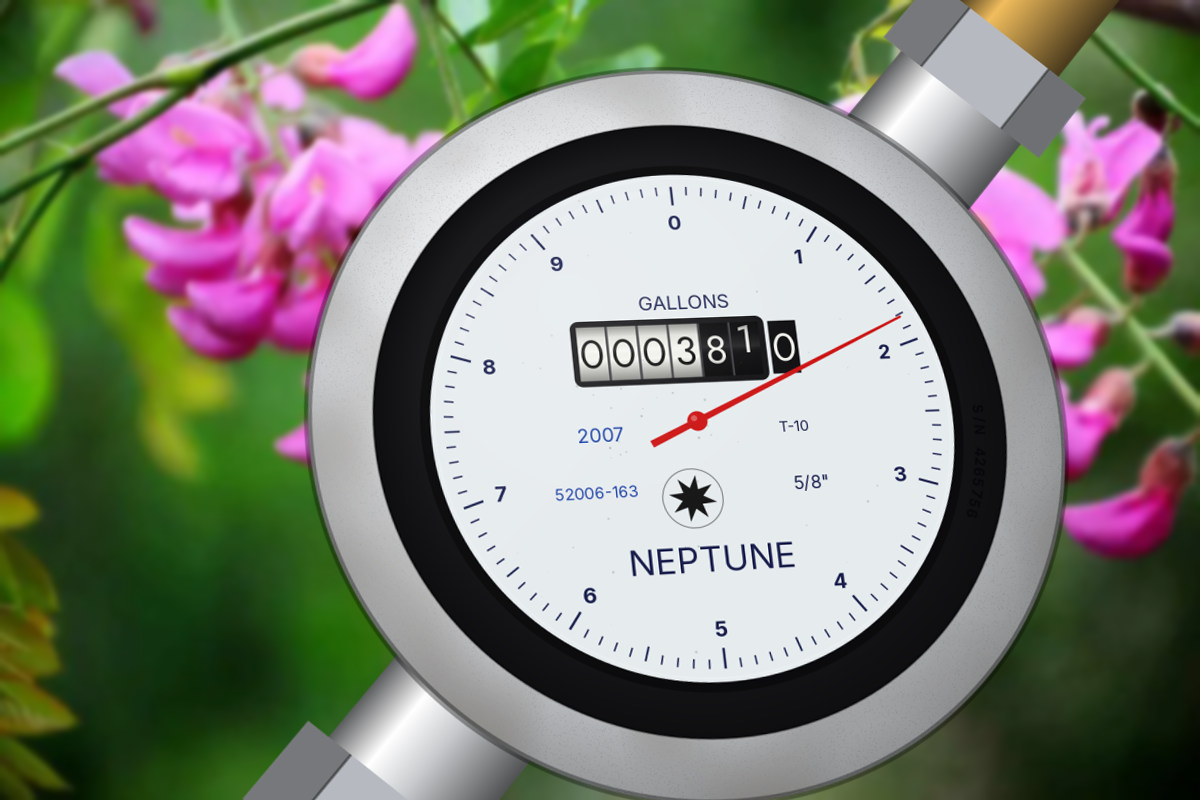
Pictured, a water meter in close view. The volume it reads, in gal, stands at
3811.8 gal
